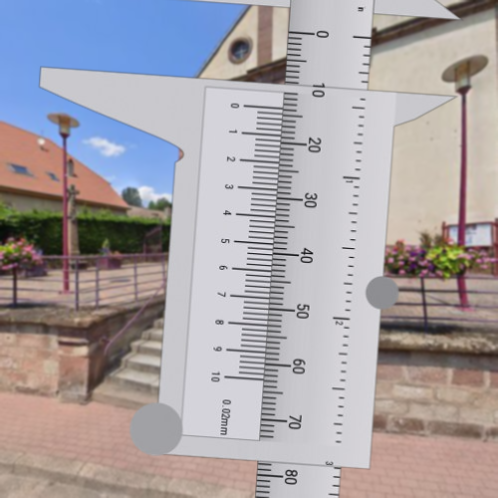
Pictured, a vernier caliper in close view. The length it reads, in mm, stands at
13.8 mm
